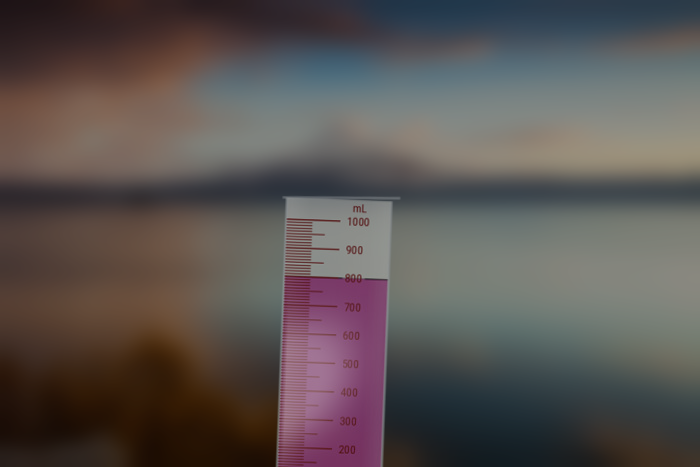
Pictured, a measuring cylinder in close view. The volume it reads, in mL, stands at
800 mL
